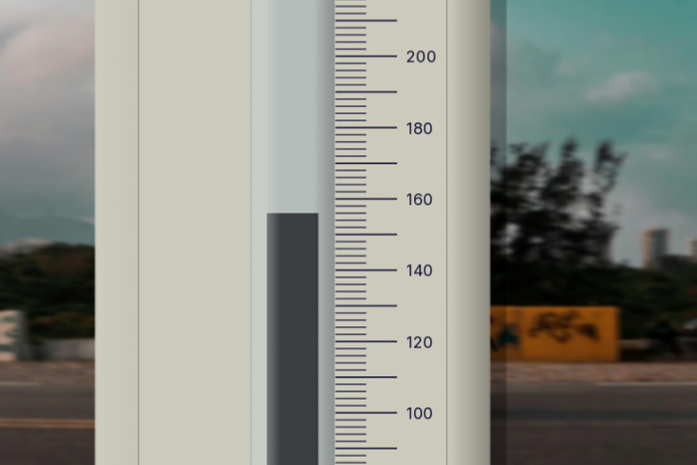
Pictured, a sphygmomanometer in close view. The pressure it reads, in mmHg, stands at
156 mmHg
